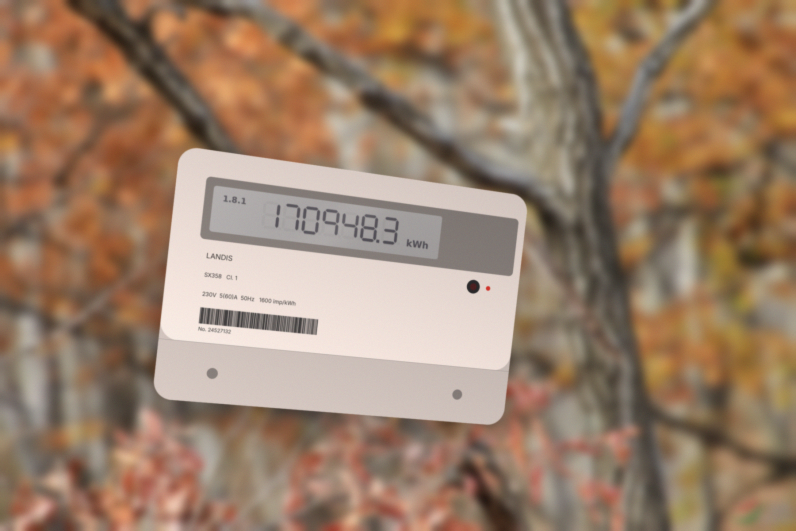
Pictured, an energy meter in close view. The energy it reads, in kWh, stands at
170948.3 kWh
